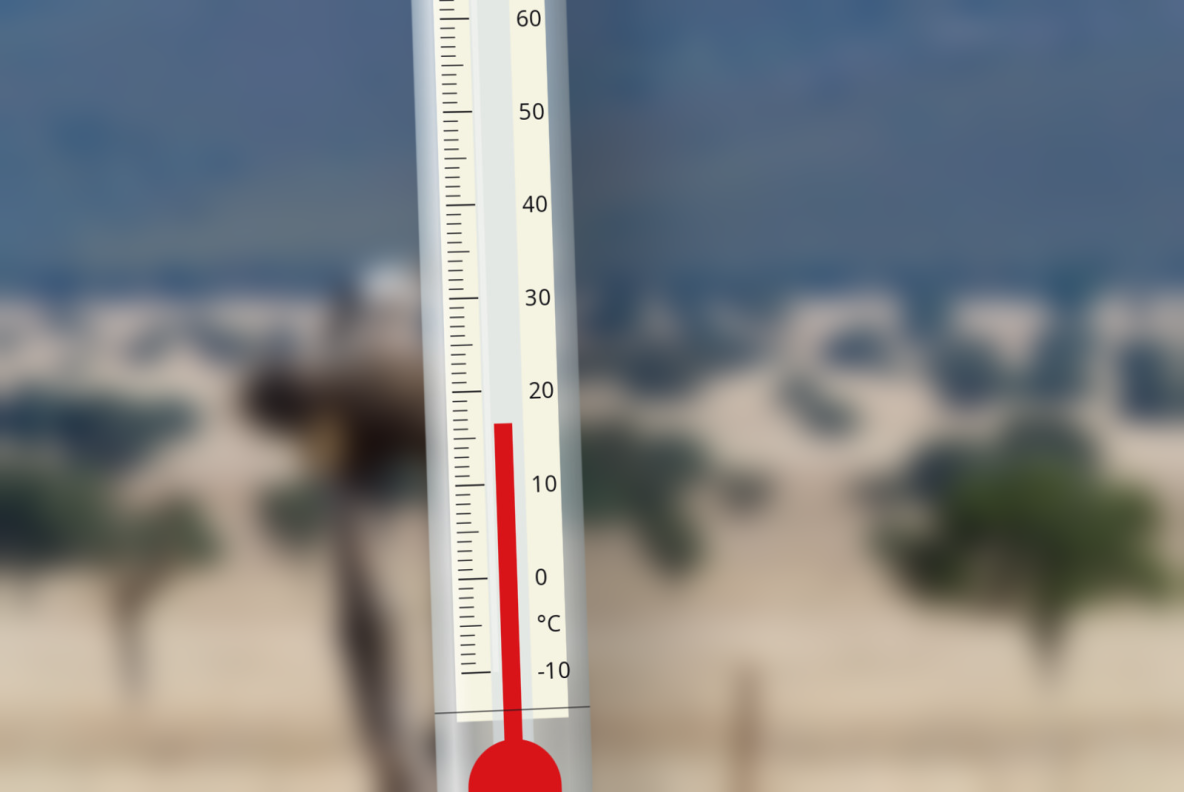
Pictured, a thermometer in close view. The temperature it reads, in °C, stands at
16.5 °C
